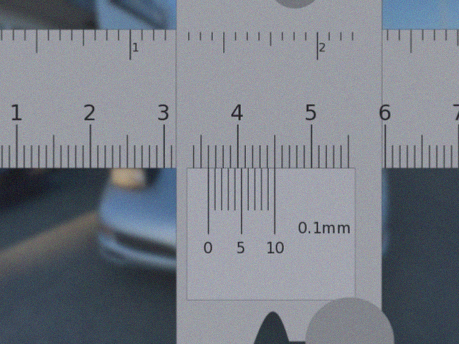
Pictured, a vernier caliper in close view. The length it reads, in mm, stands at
36.0 mm
